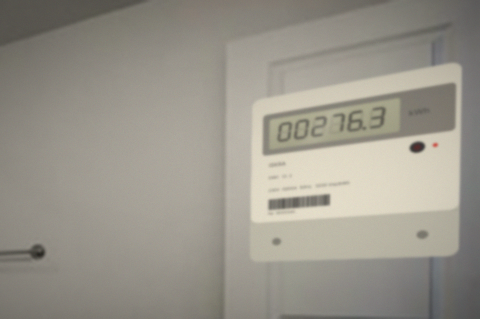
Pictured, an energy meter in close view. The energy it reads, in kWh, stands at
276.3 kWh
